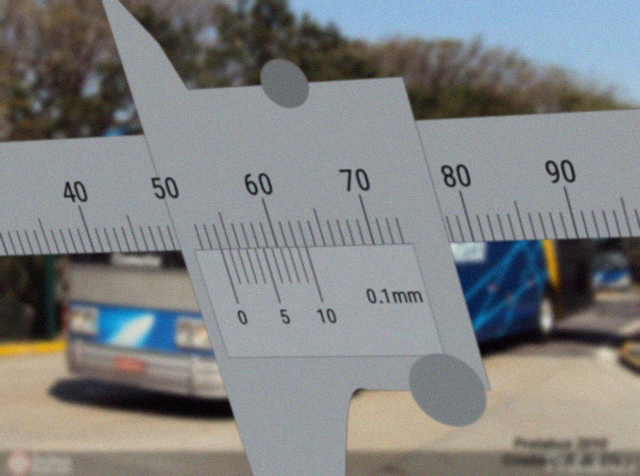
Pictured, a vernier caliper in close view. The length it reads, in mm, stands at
54.0 mm
